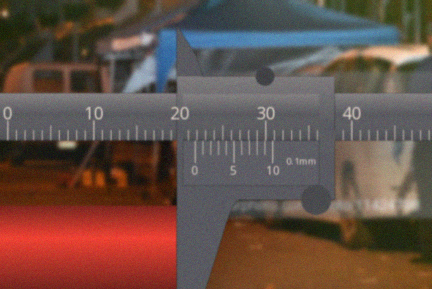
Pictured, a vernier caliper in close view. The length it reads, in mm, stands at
21.8 mm
